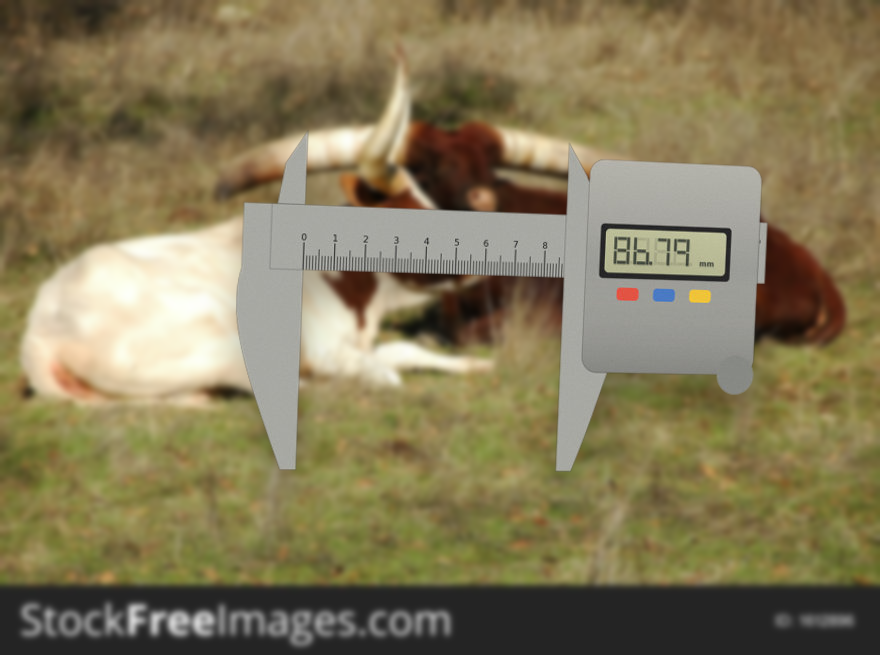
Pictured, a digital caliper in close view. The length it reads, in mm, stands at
86.79 mm
